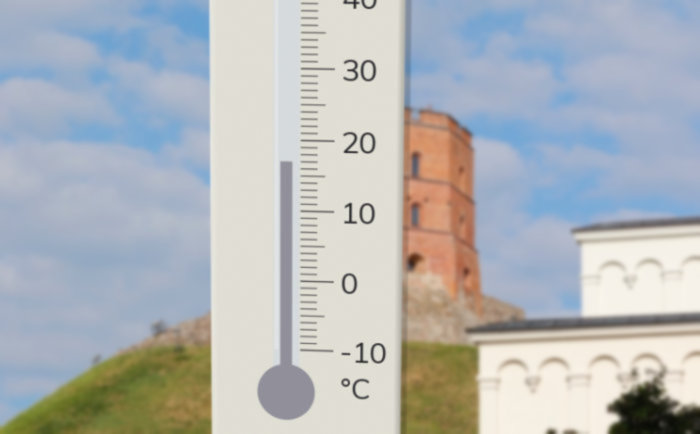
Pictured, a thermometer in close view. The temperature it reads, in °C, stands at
17 °C
